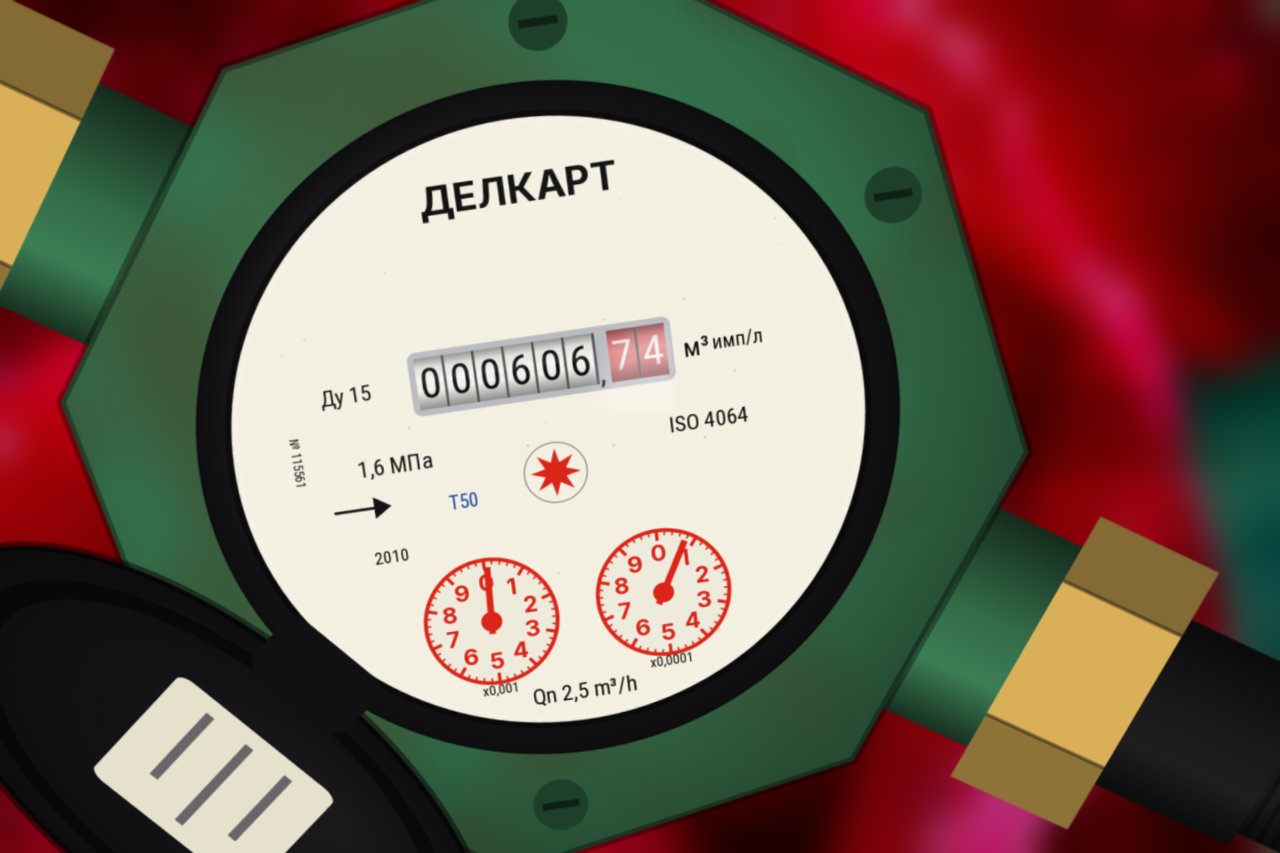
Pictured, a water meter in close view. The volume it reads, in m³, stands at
606.7400 m³
